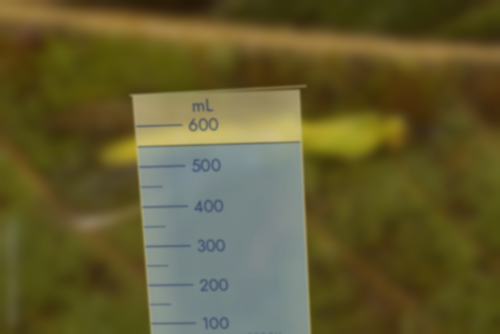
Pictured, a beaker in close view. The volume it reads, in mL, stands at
550 mL
